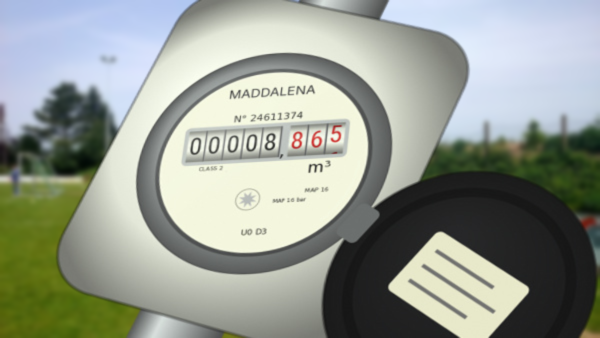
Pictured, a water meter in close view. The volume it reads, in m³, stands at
8.865 m³
